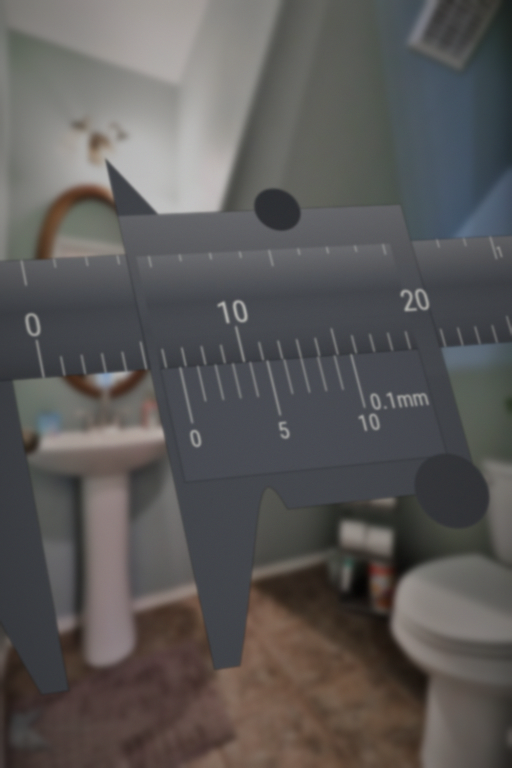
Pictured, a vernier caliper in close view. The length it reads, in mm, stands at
6.7 mm
